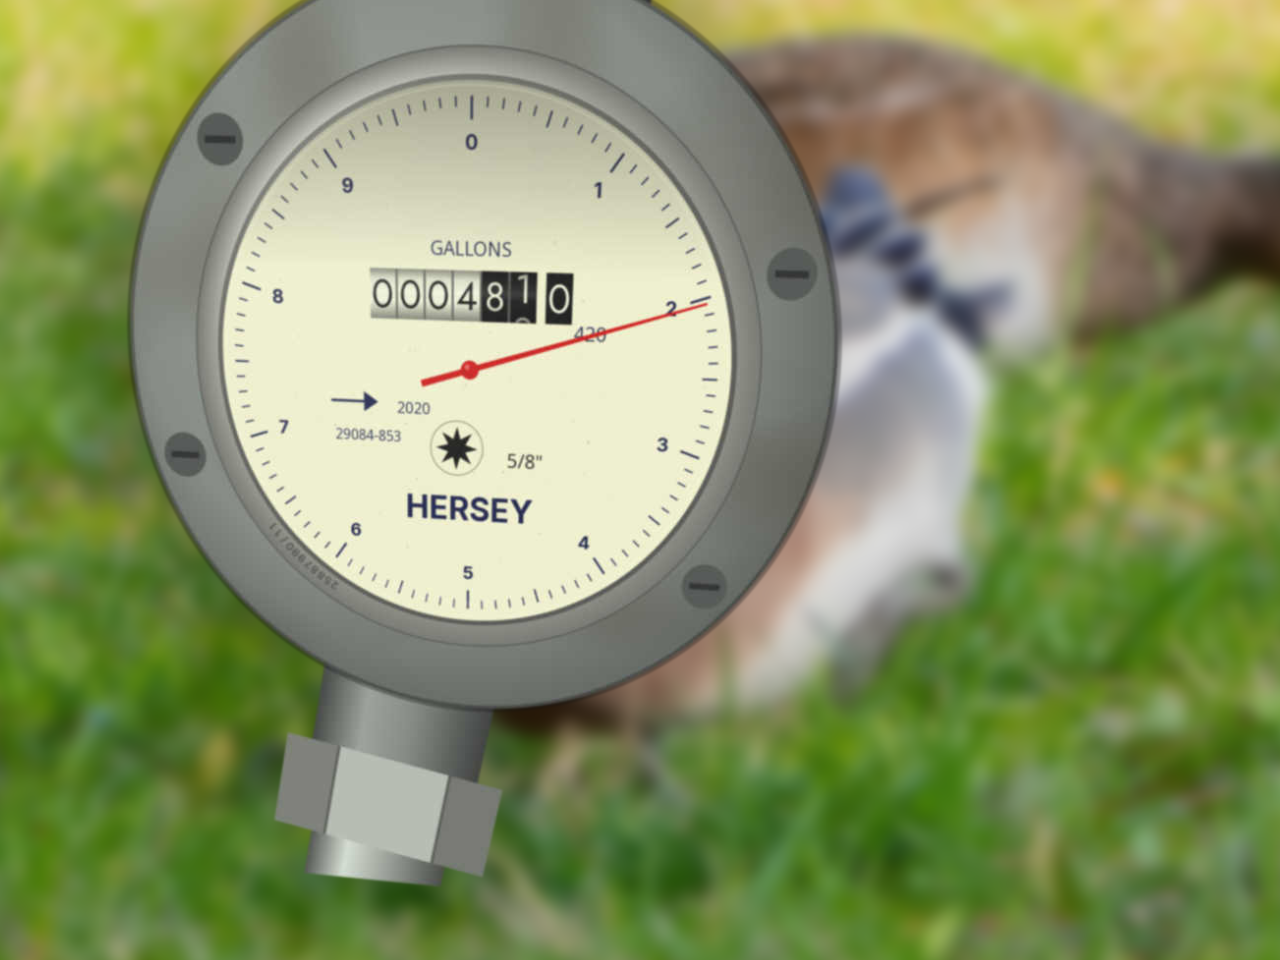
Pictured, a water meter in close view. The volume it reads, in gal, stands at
4812.0 gal
